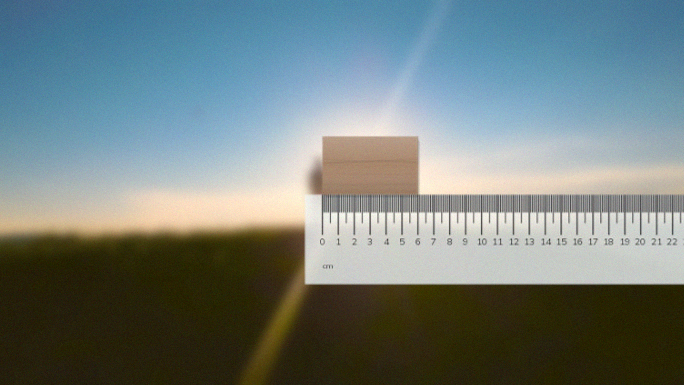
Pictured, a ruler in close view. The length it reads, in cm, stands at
6 cm
